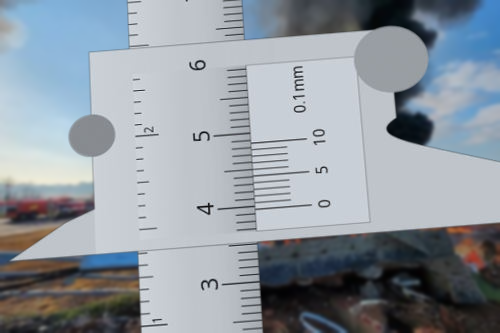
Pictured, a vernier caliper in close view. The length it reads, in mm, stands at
39.6 mm
